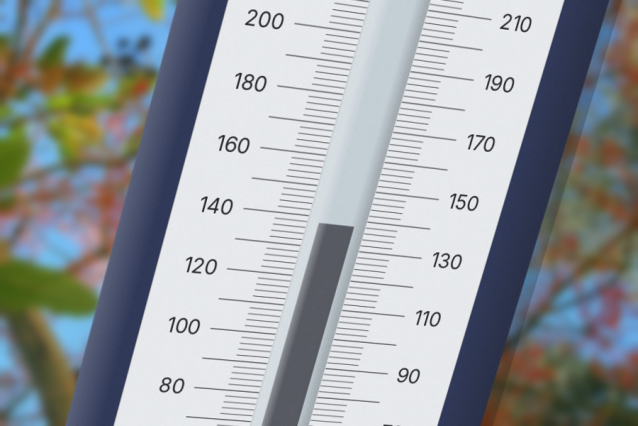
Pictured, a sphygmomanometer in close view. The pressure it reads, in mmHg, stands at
138 mmHg
